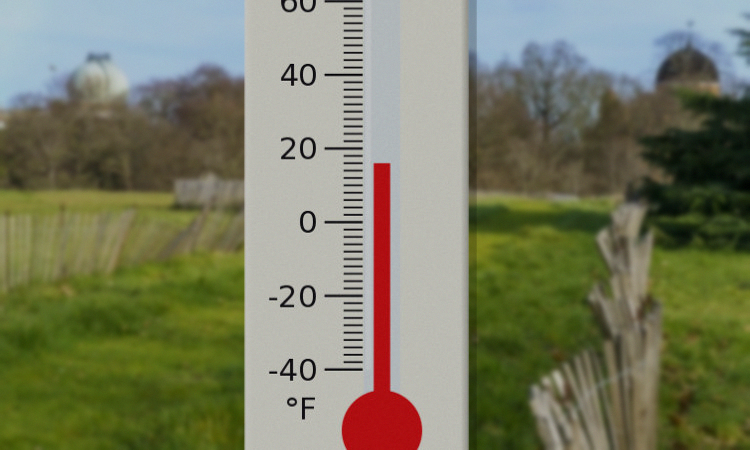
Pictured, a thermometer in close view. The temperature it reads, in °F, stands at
16 °F
